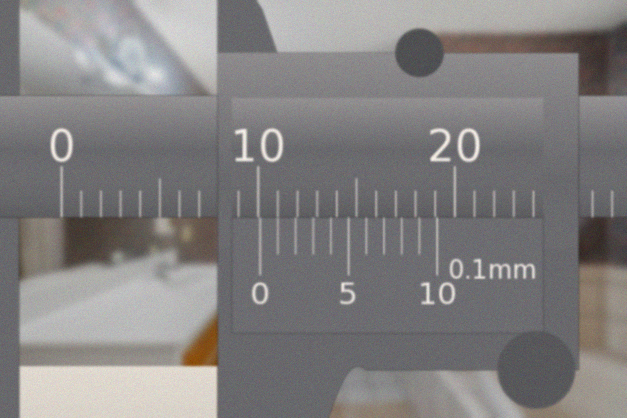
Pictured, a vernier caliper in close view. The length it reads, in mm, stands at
10.1 mm
